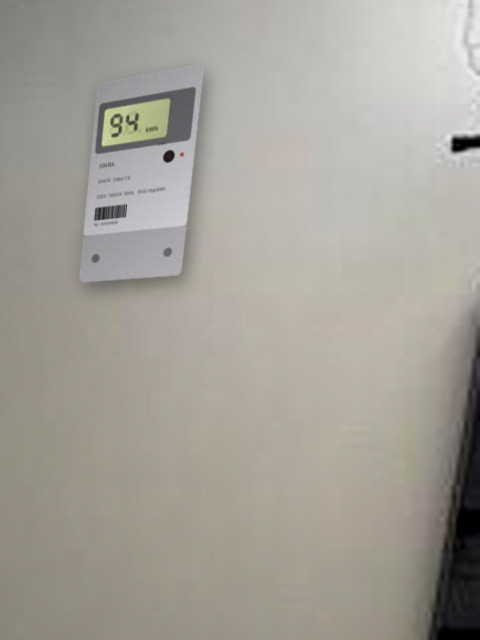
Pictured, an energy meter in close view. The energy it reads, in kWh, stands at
94 kWh
